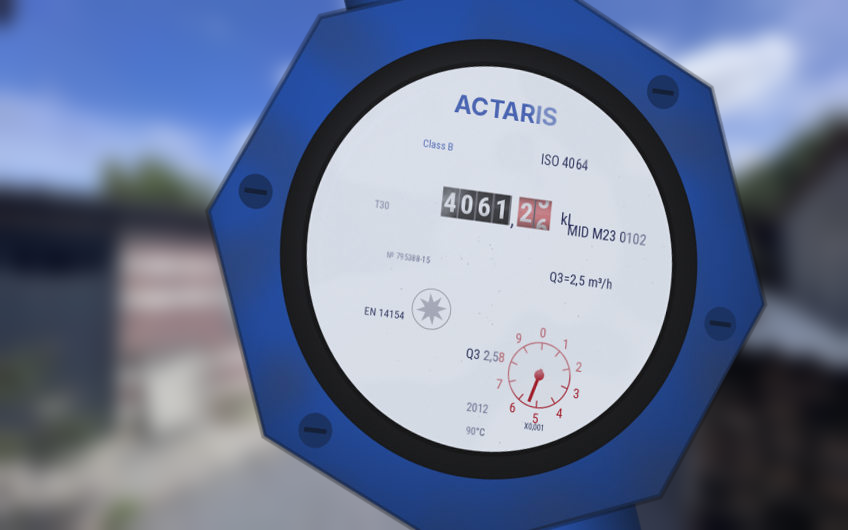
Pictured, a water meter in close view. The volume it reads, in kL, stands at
4061.255 kL
